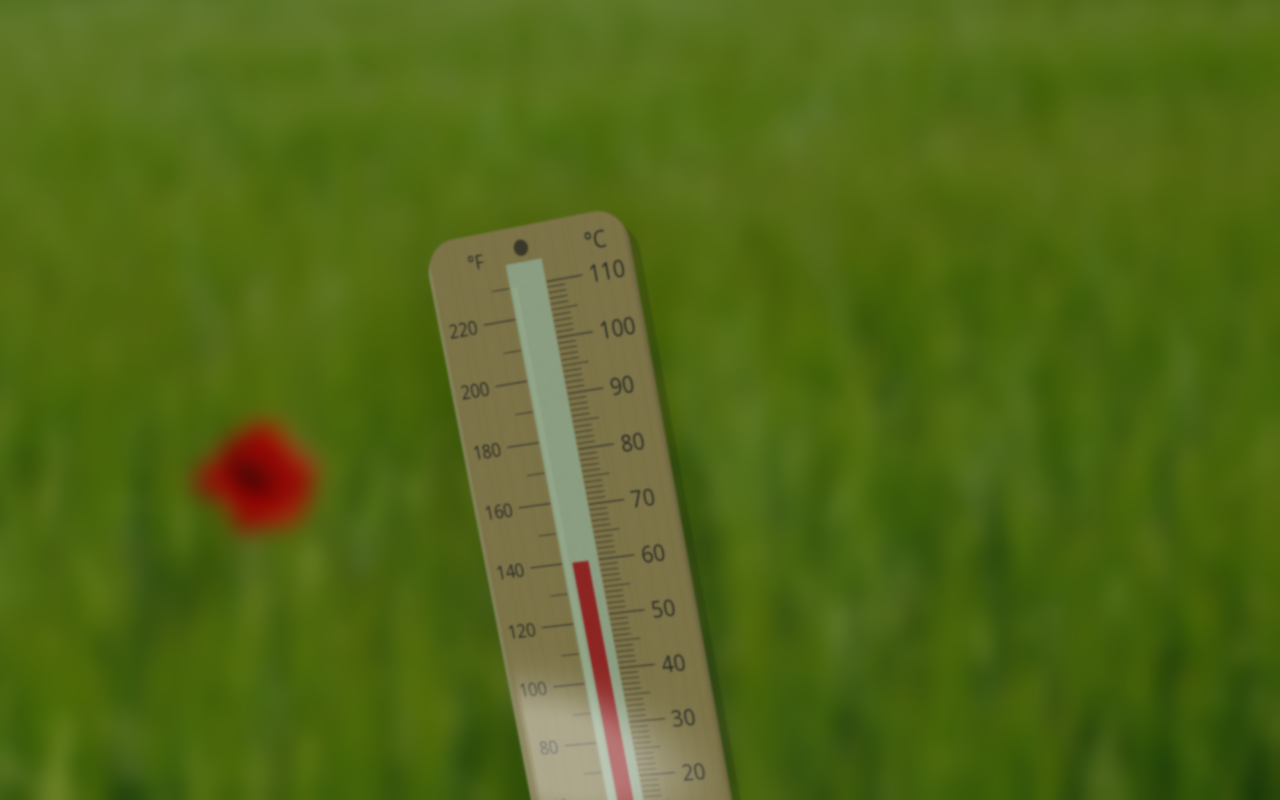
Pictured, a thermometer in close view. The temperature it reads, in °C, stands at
60 °C
